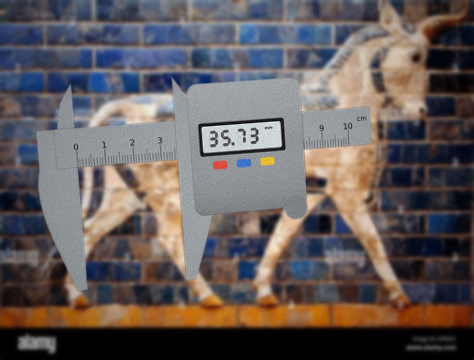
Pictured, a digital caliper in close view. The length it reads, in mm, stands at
35.73 mm
